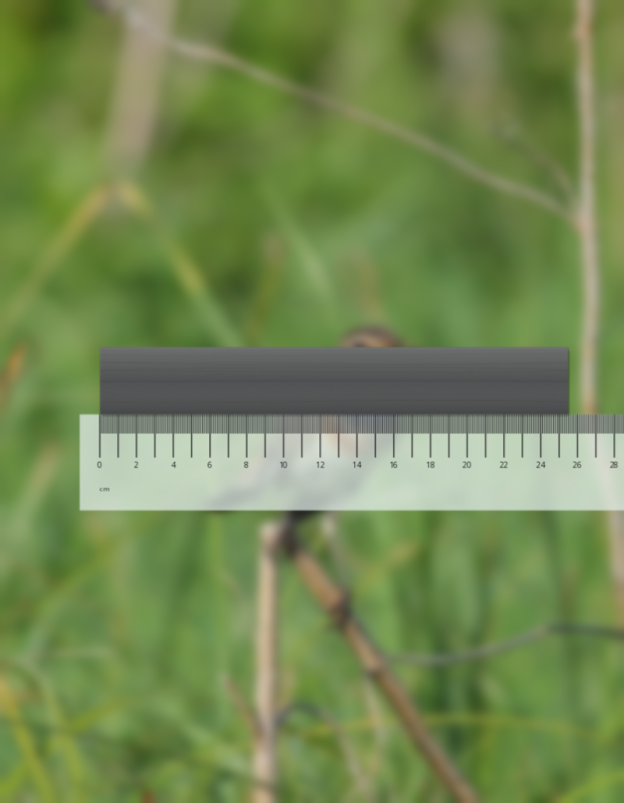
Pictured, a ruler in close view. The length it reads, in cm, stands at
25.5 cm
